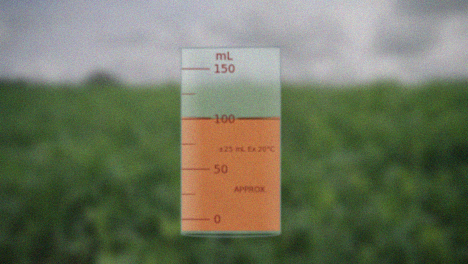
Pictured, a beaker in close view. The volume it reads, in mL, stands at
100 mL
